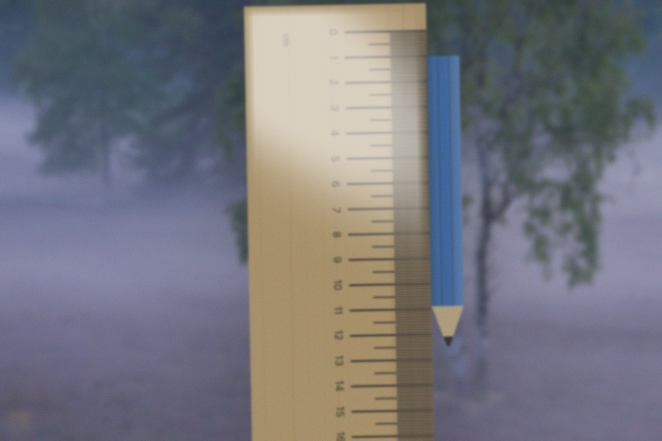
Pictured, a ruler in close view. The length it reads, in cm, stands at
11.5 cm
